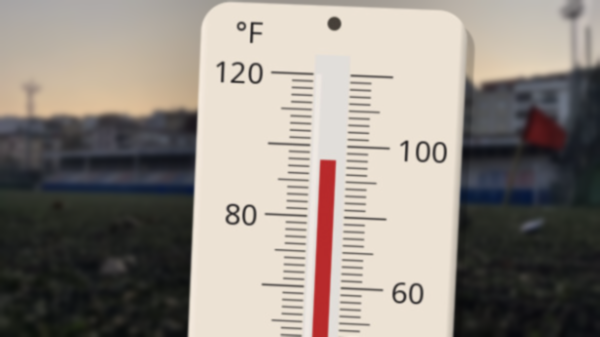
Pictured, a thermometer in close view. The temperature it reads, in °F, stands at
96 °F
